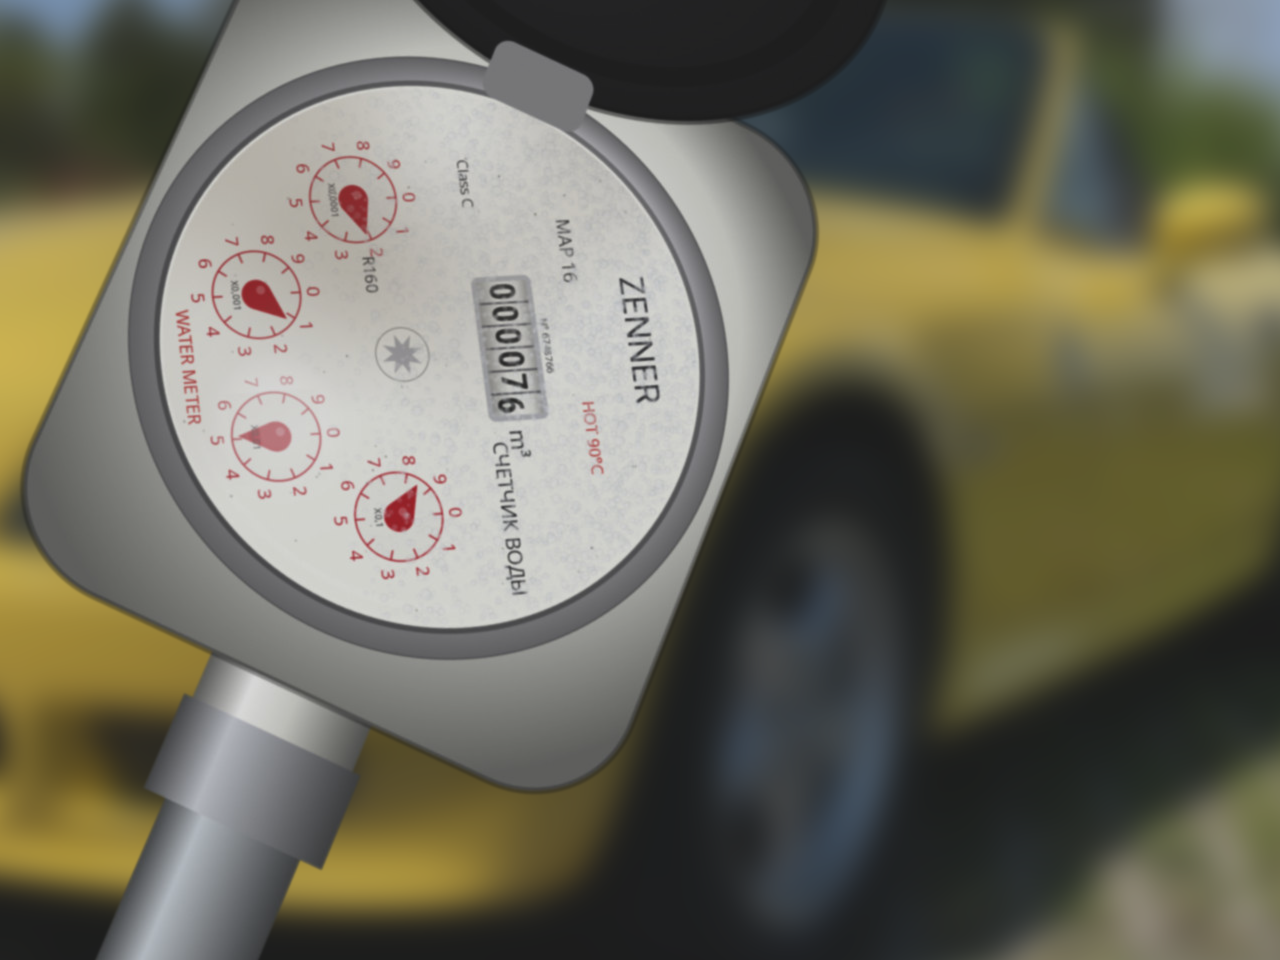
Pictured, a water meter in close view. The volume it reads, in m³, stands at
75.8512 m³
